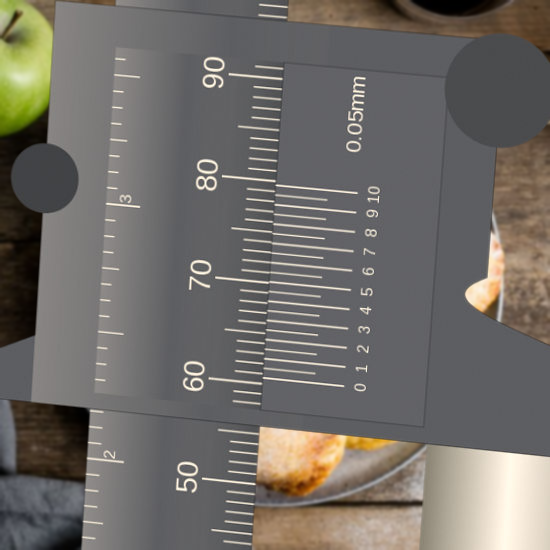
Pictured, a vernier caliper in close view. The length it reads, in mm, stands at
60.6 mm
